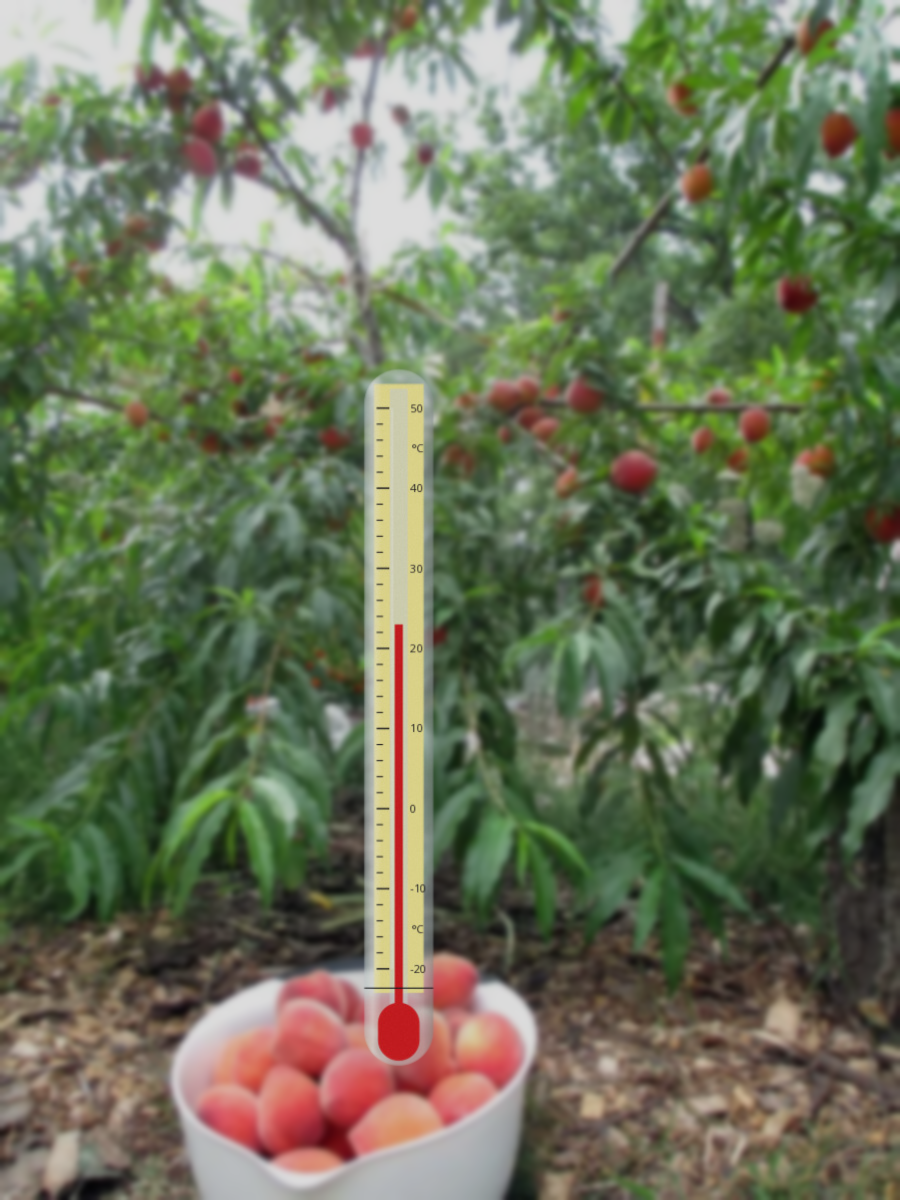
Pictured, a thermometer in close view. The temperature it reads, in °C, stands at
23 °C
